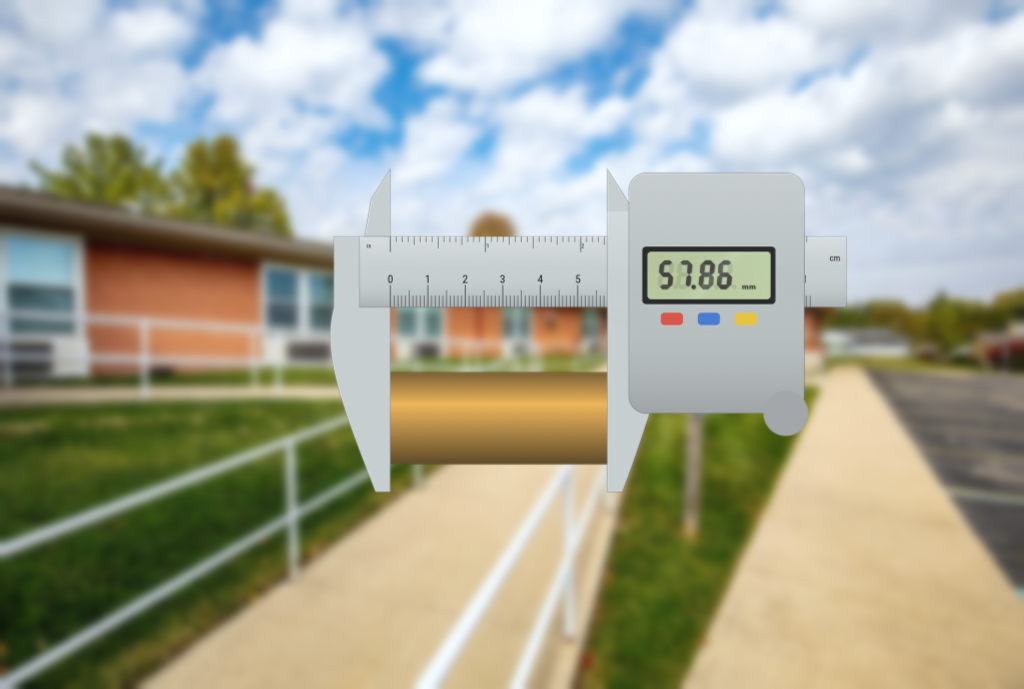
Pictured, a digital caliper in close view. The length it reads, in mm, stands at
57.86 mm
